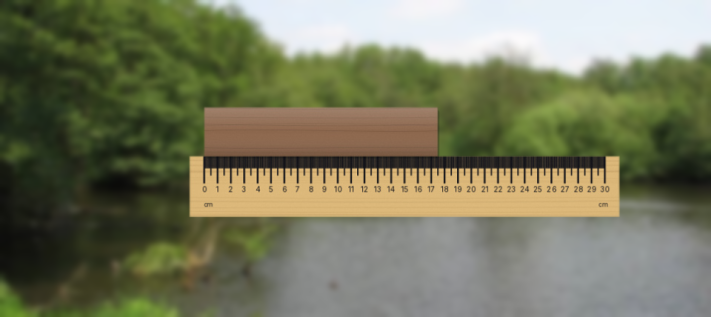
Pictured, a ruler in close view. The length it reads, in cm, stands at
17.5 cm
